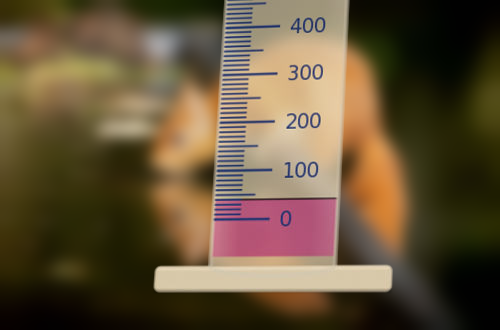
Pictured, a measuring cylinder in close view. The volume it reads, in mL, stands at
40 mL
